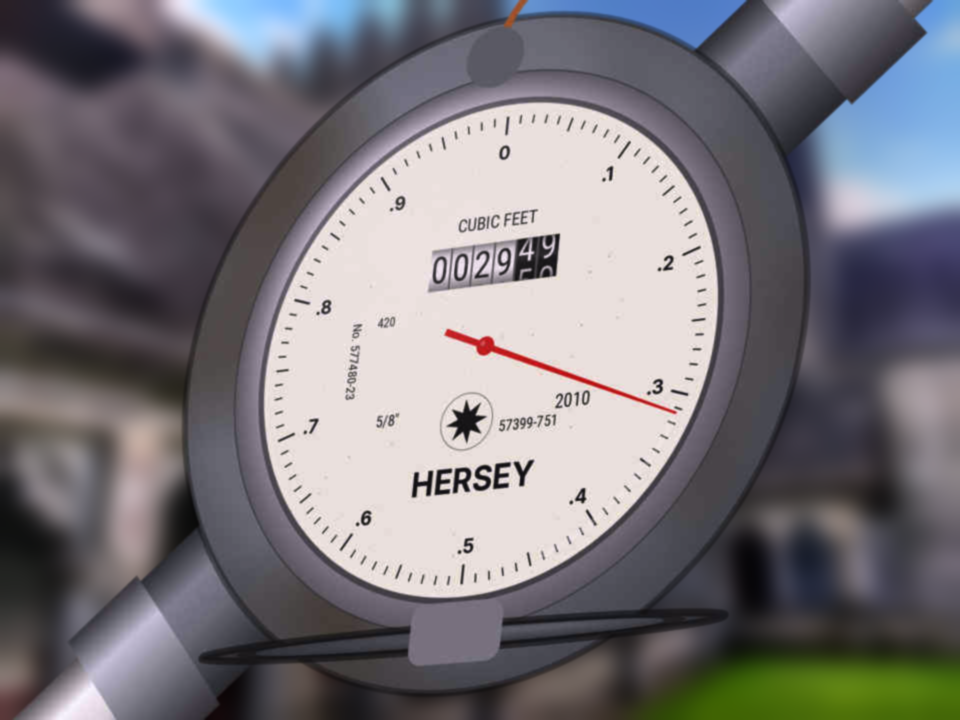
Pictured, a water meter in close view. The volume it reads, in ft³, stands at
2949.31 ft³
